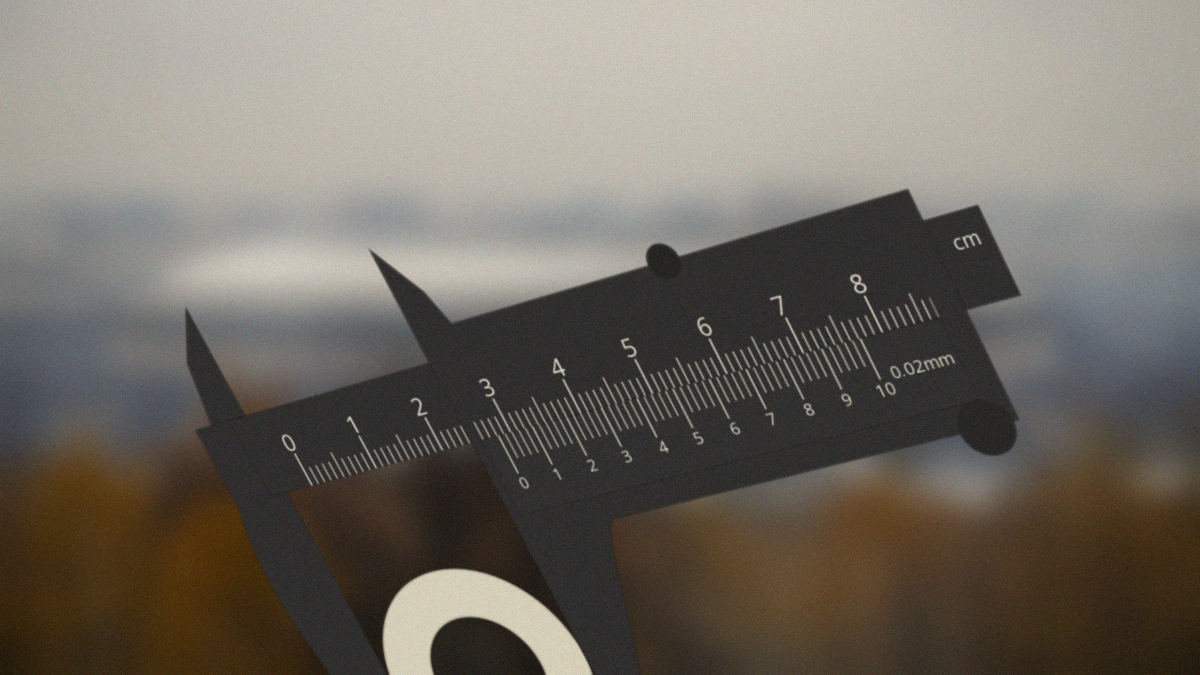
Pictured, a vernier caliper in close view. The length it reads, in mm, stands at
28.2 mm
